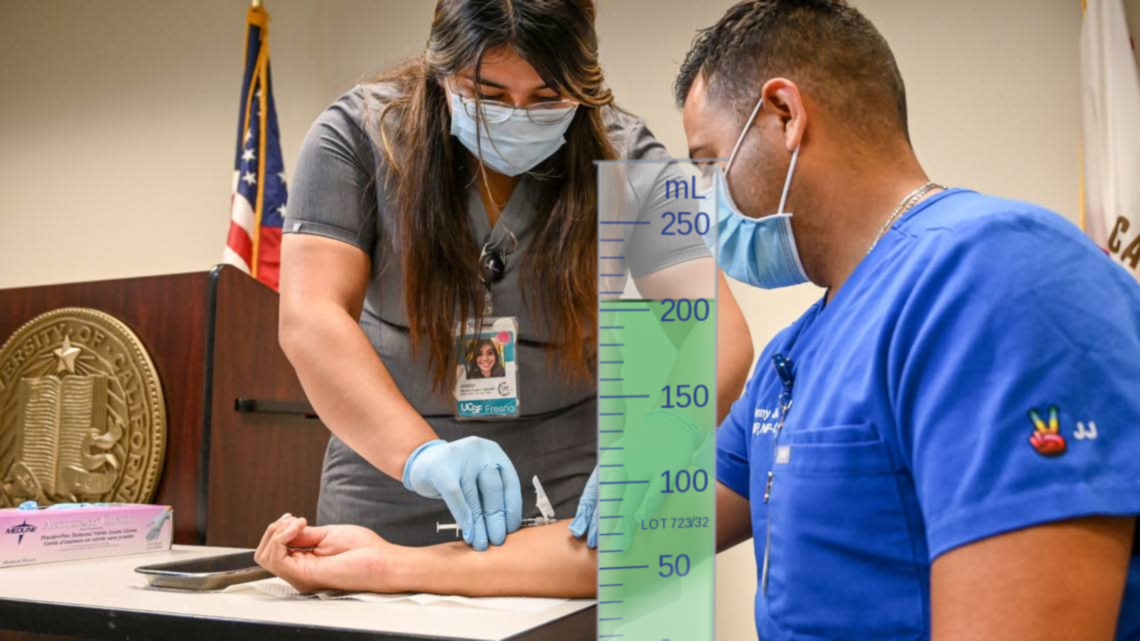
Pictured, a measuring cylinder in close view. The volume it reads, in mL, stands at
205 mL
